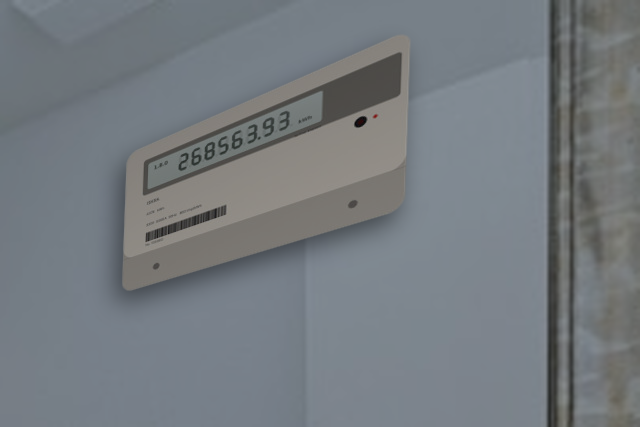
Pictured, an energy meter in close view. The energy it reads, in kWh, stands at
268563.93 kWh
